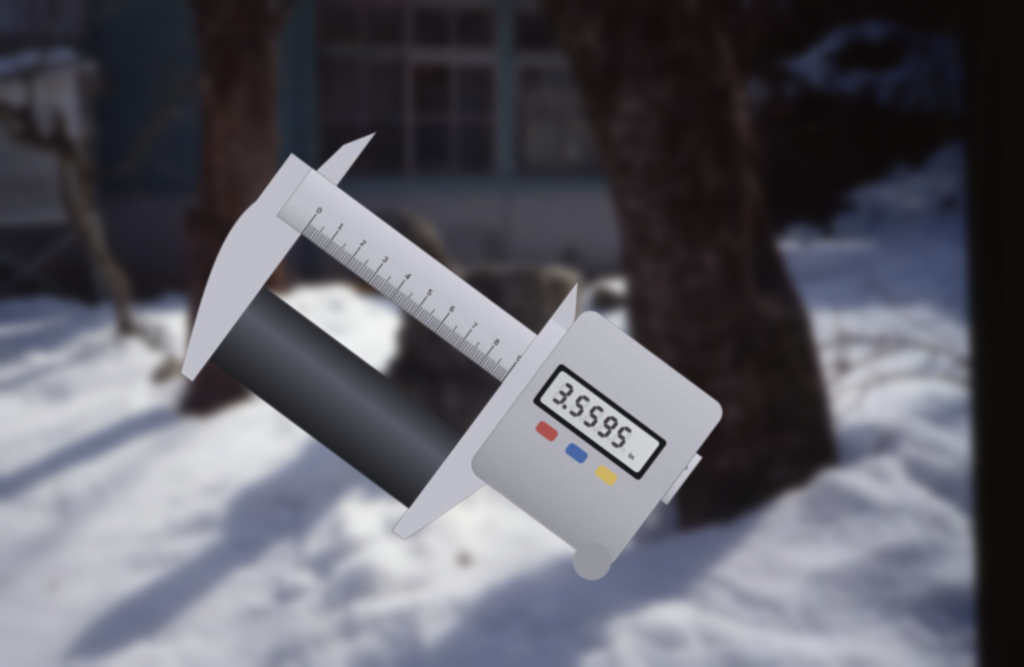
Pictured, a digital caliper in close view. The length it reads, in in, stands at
3.5595 in
